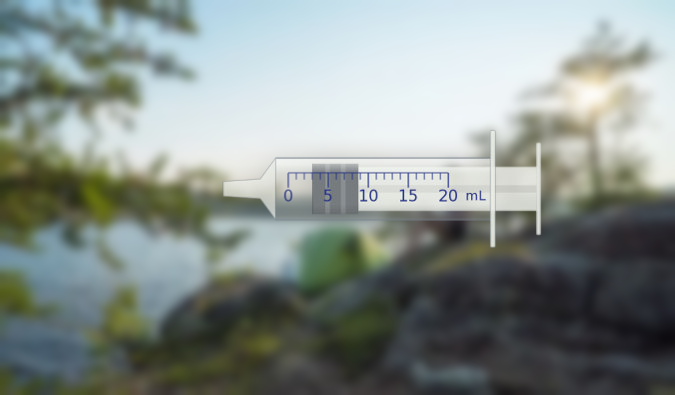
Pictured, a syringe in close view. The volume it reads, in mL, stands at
3 mL
